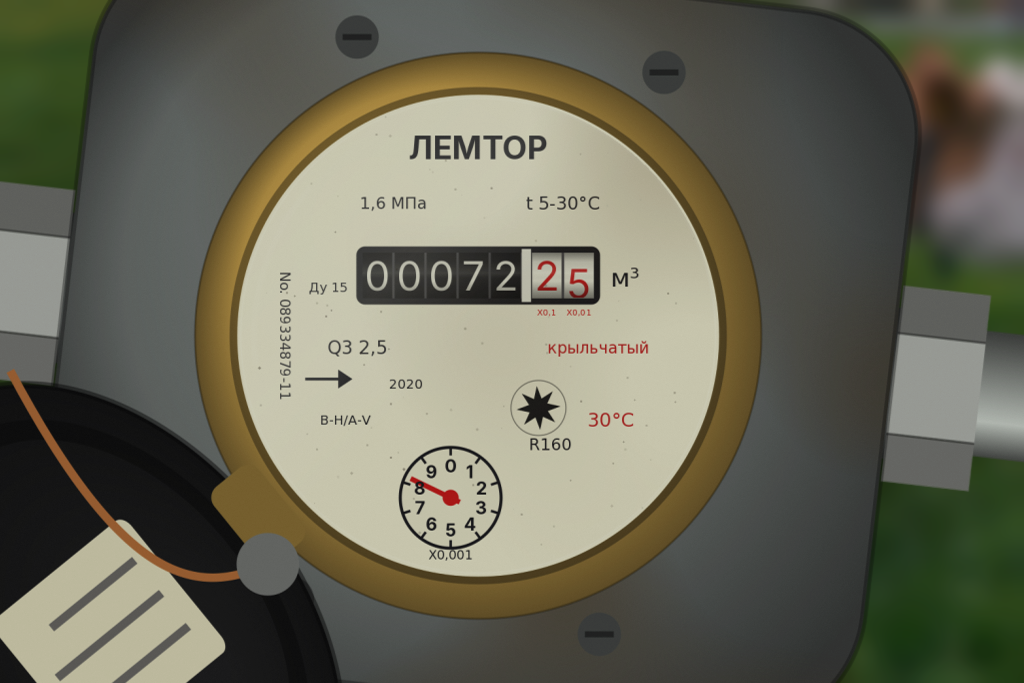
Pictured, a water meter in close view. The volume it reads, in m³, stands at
72.248 m³
